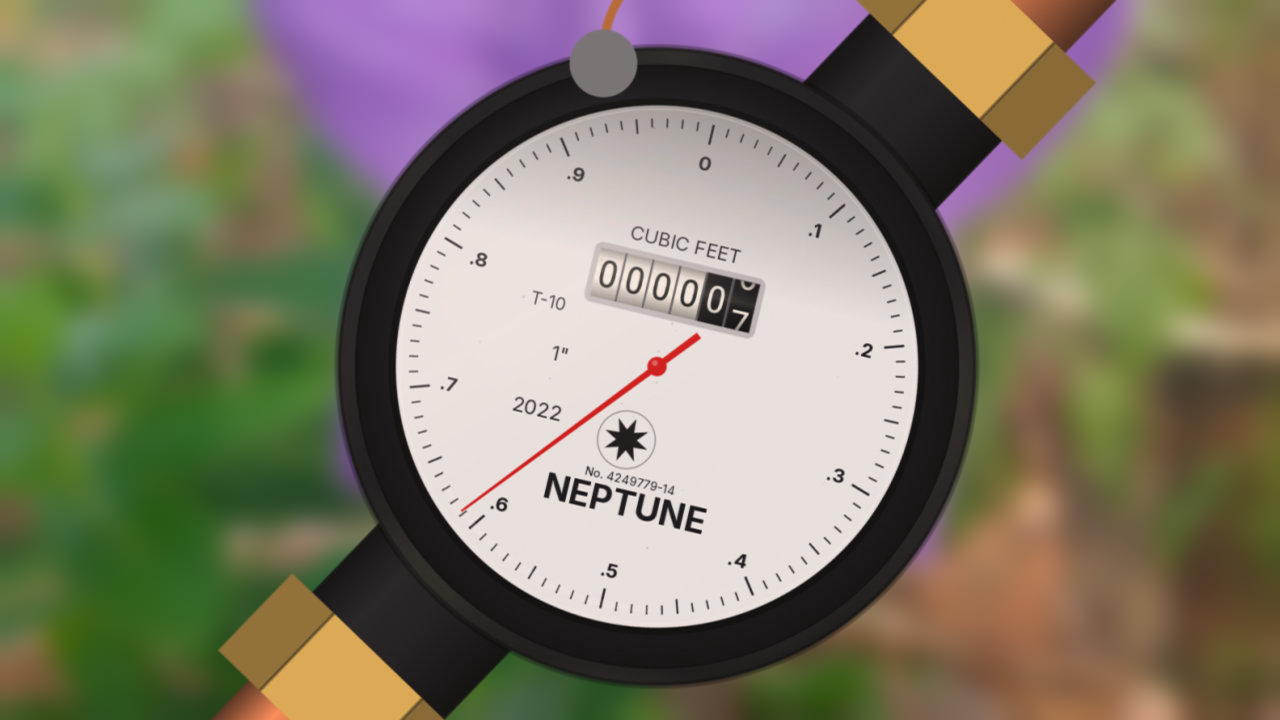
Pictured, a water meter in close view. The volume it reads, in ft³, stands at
6.61 ft³
